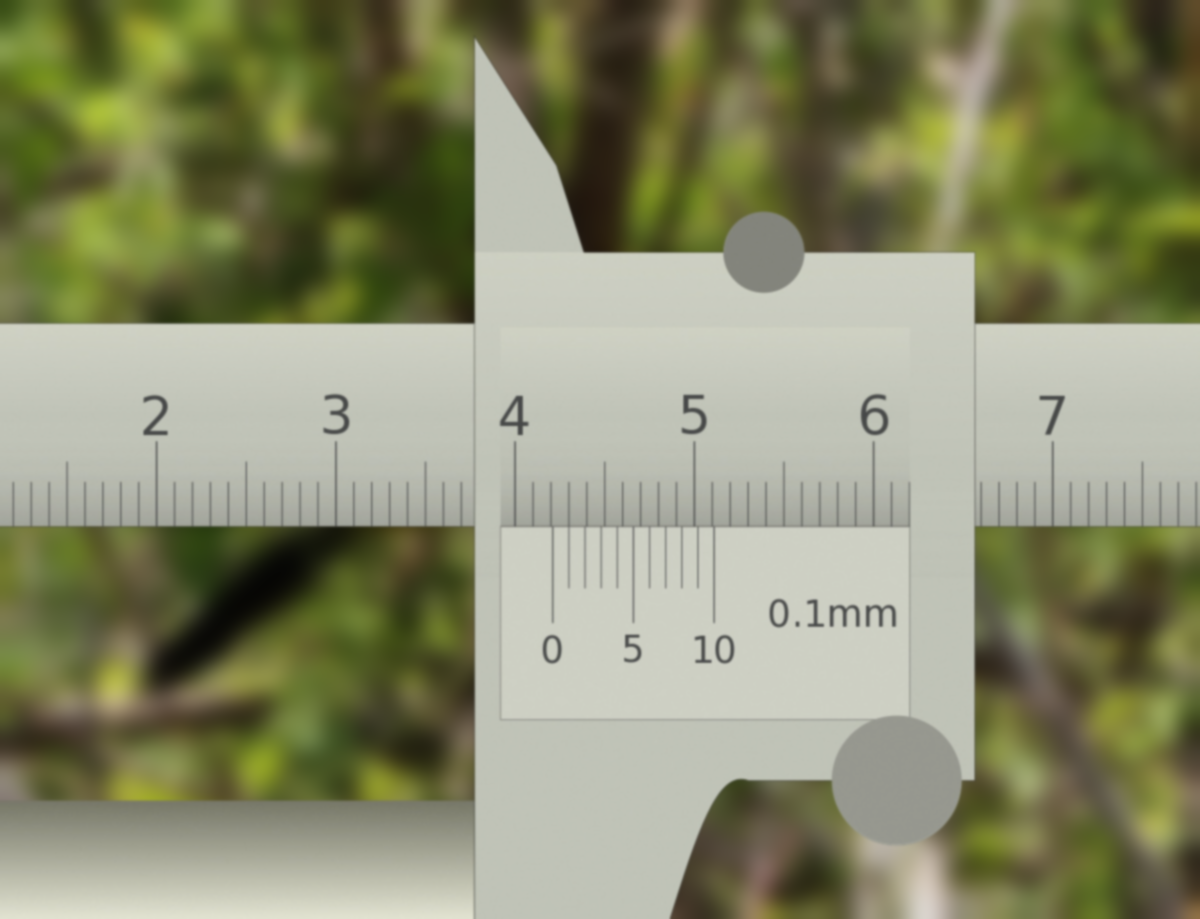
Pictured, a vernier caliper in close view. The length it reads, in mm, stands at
42.1 mm
